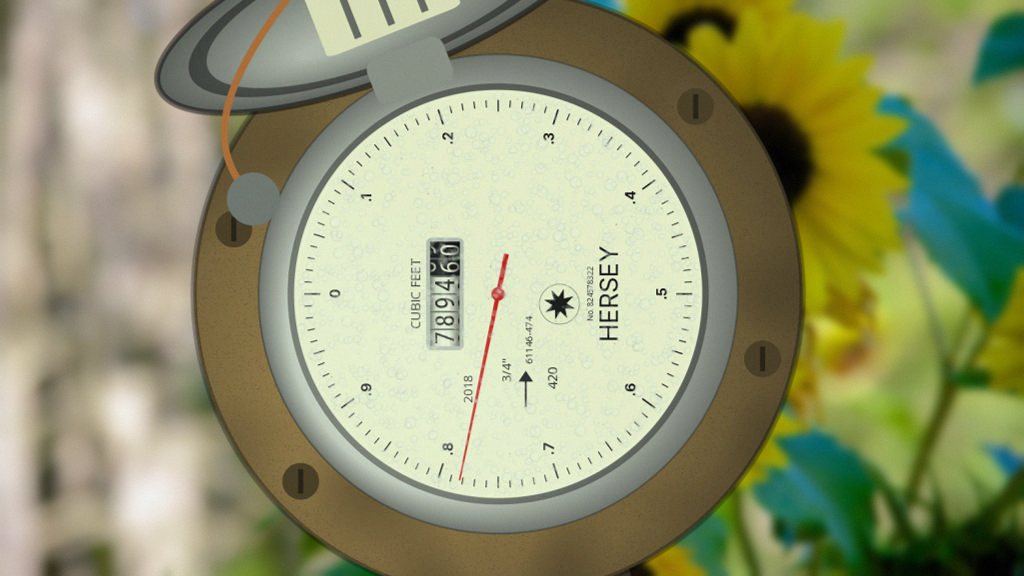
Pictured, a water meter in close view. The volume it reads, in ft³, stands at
789459.78 ft³
